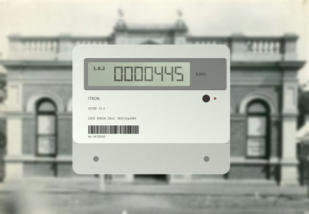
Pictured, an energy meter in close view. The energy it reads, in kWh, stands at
445 kWh
